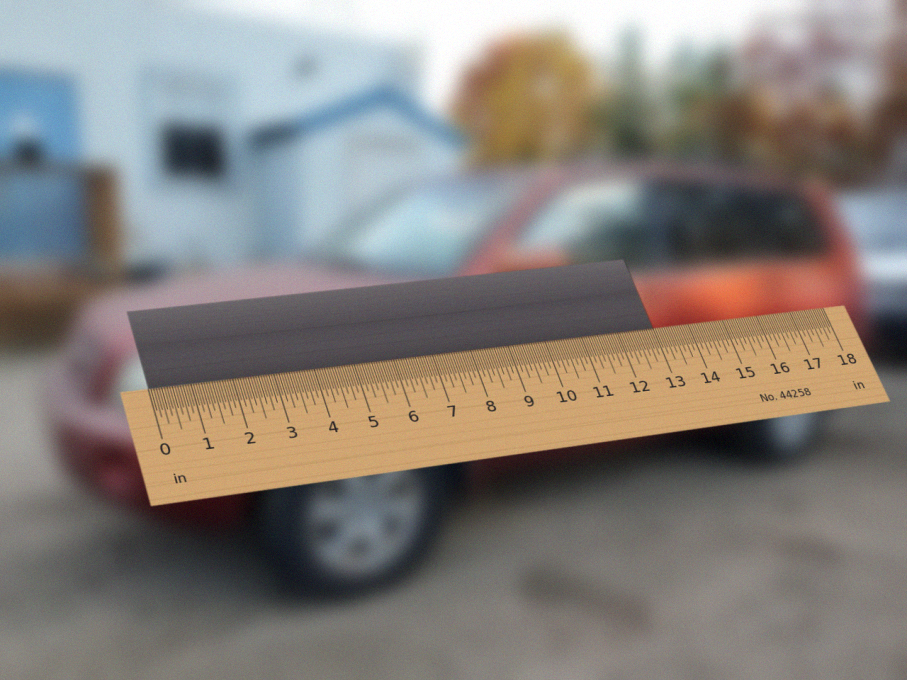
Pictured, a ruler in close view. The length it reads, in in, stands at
13 in
